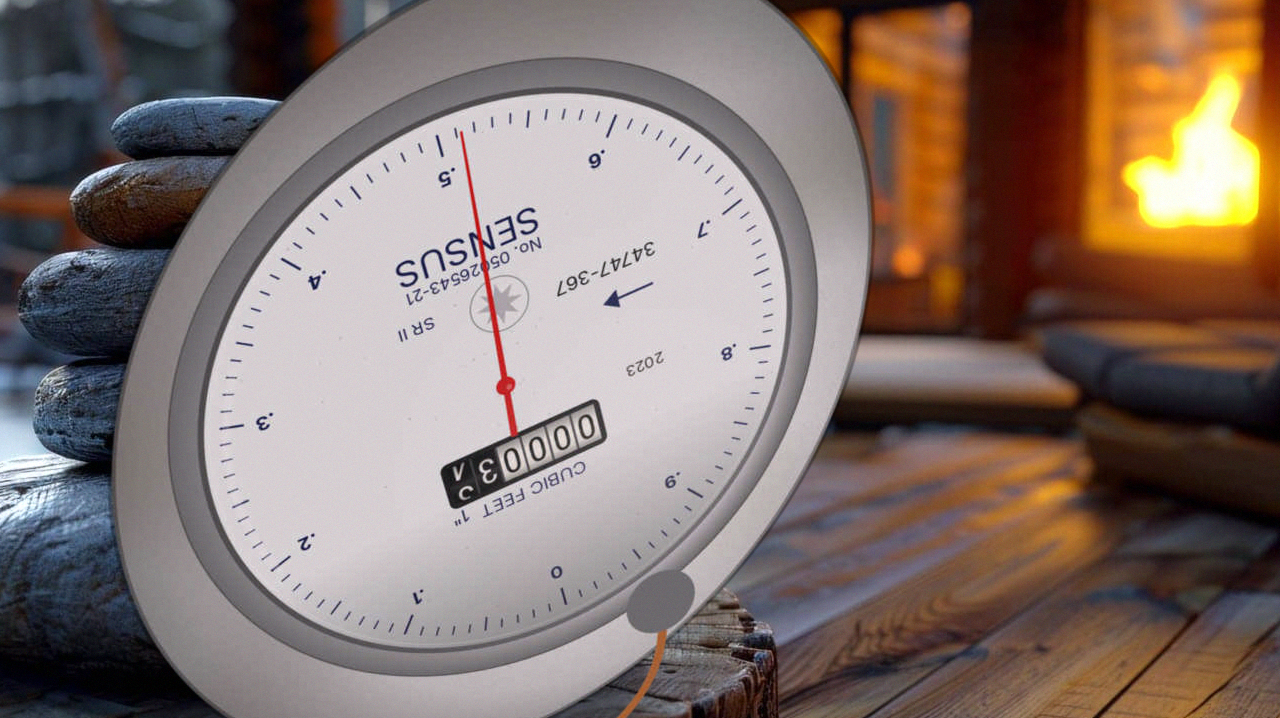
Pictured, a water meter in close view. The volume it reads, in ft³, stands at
33.51 ft³
